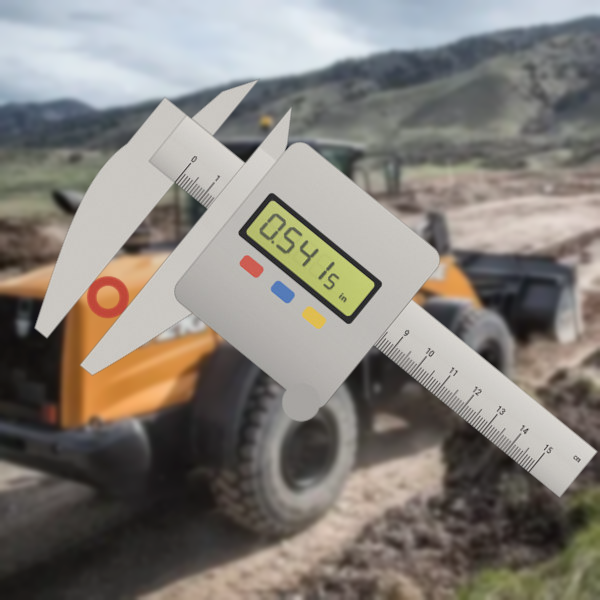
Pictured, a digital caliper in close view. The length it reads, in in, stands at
0.5415 in
